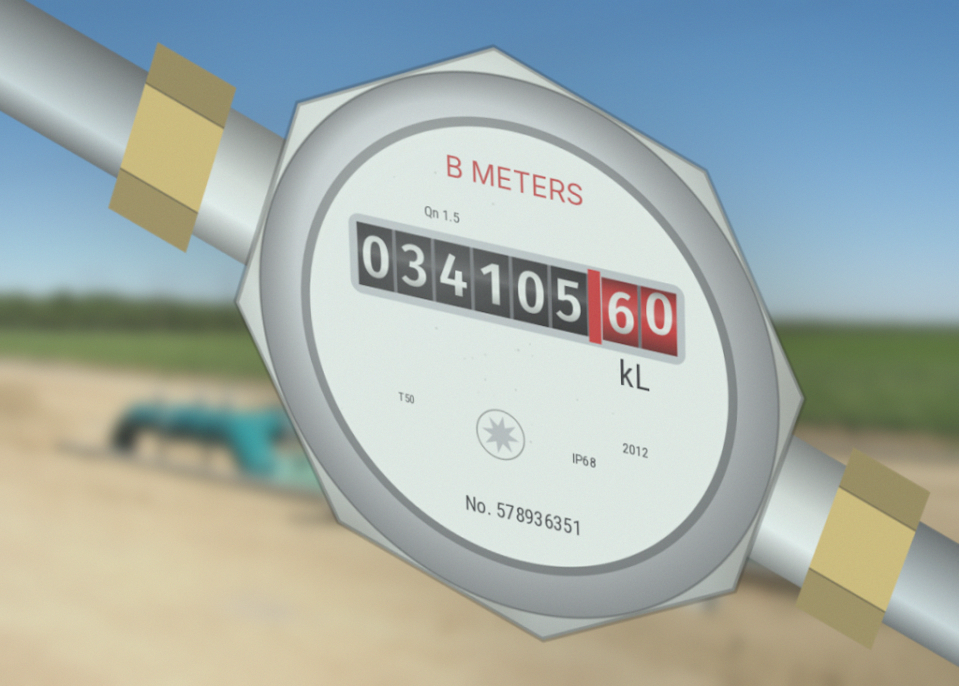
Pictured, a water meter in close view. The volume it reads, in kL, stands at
34105.60 kL
